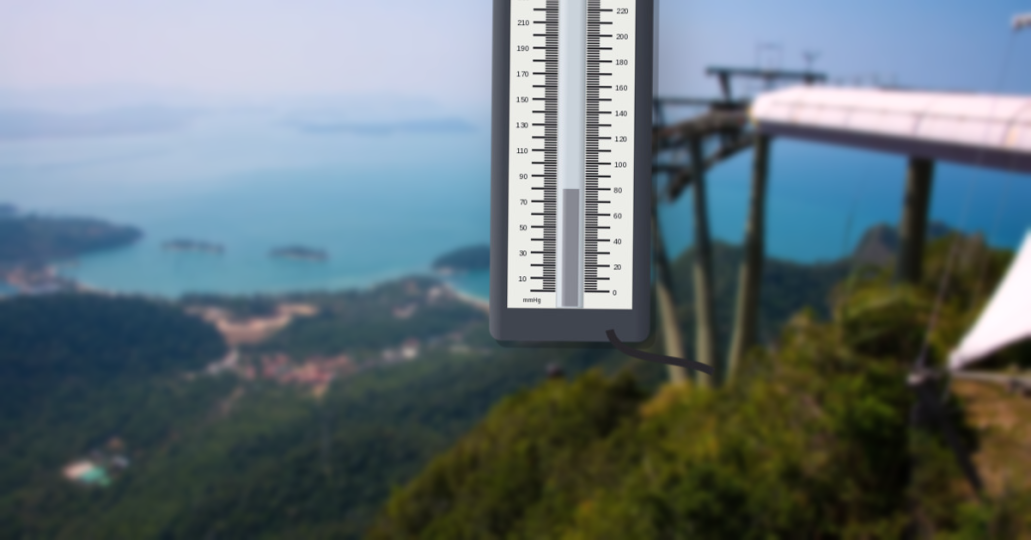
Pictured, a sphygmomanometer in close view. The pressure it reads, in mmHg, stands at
80 mmHg
